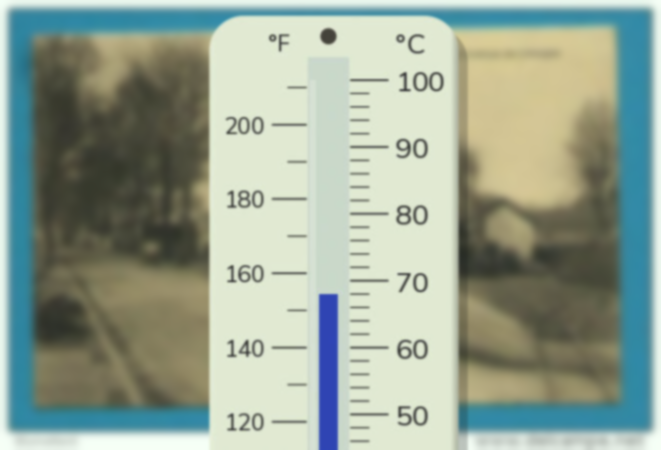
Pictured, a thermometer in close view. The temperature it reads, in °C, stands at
68 °C
